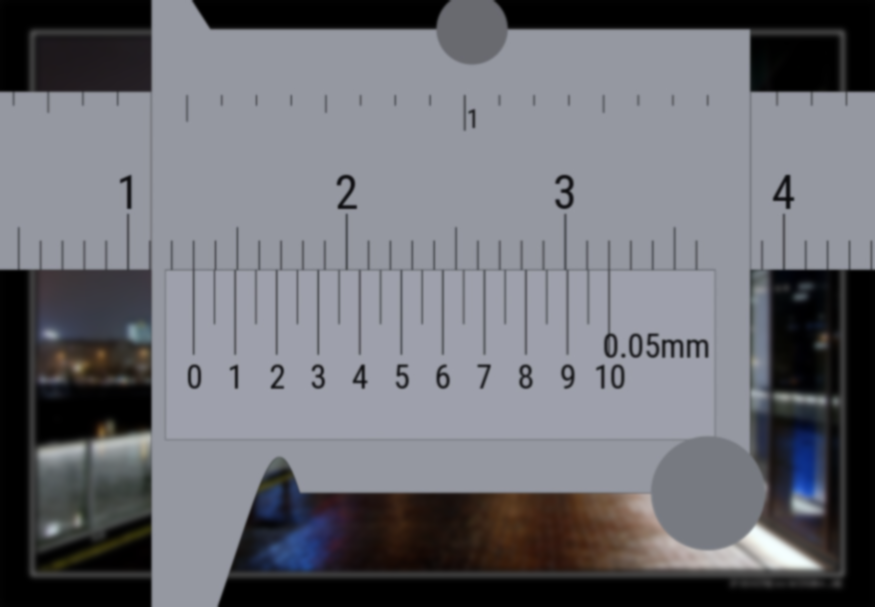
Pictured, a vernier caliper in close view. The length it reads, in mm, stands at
13.0 mm
